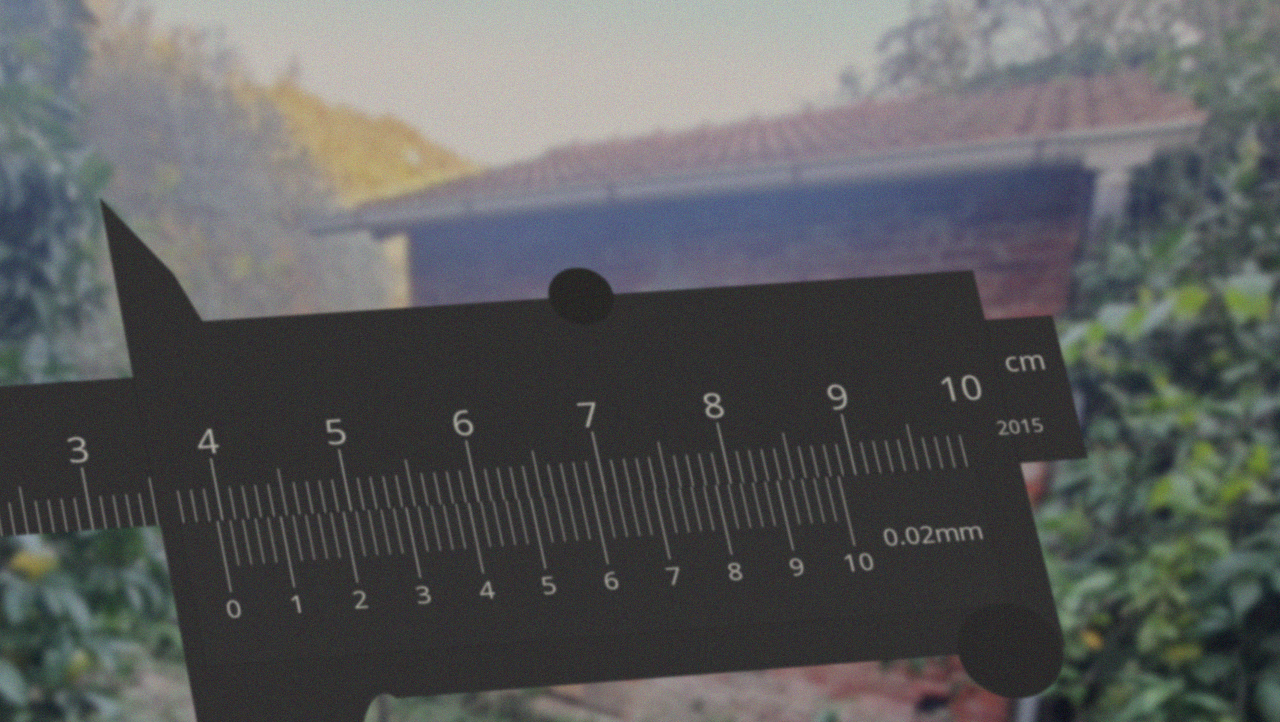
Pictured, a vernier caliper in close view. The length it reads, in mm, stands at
39.6 mm
